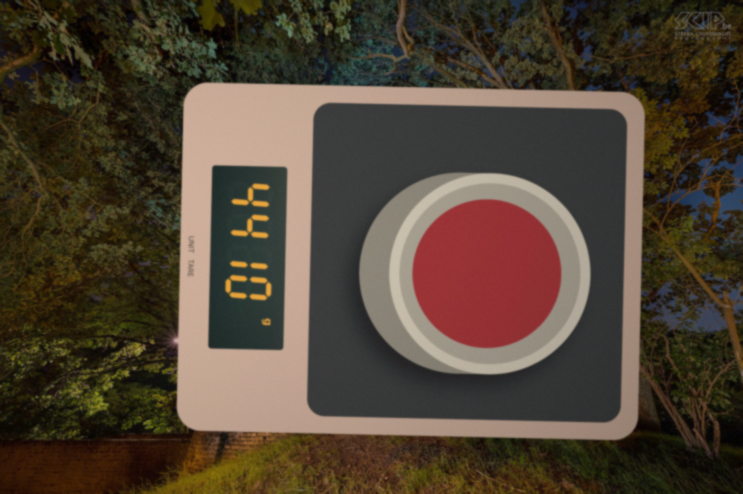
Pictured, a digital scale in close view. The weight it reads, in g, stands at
4410 g
